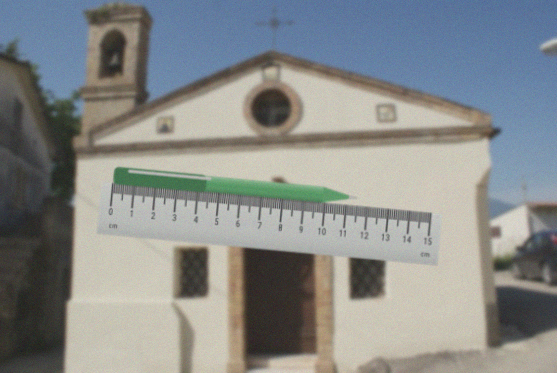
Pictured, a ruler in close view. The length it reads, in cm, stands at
11.5 cm
